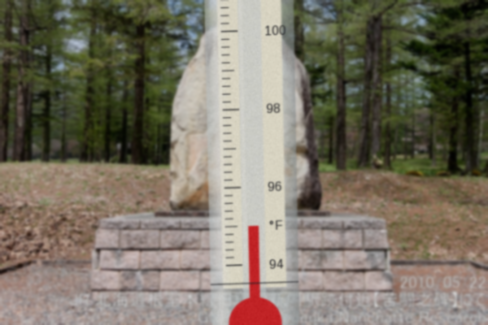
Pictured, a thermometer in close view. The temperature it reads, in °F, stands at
95 °F
